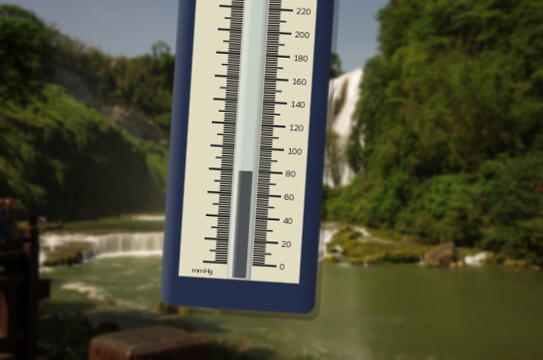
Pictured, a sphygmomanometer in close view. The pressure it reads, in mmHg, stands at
80 mmHg
